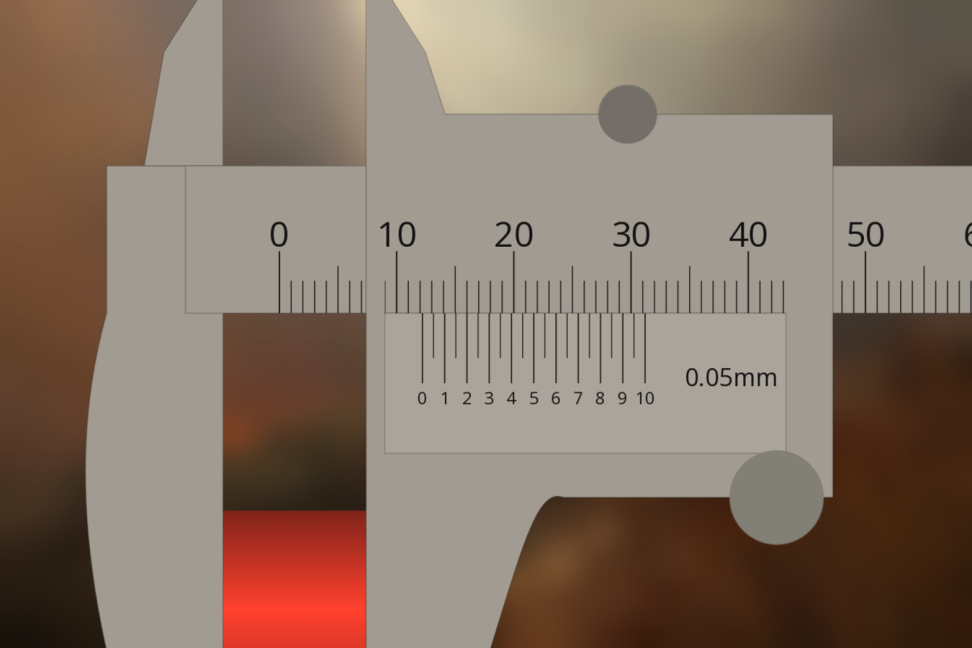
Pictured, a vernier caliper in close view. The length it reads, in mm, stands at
12.2 mm
